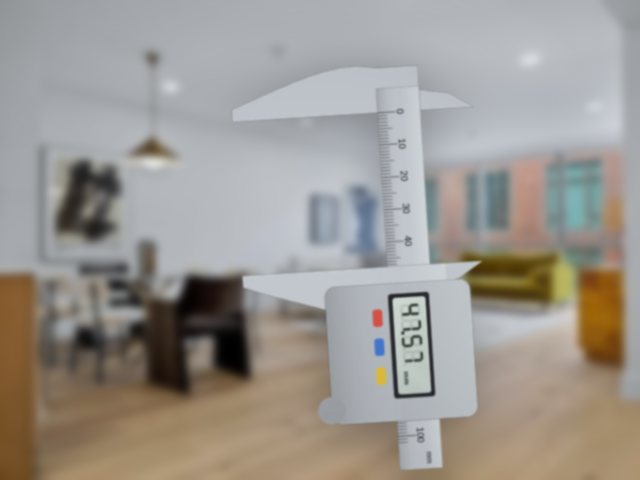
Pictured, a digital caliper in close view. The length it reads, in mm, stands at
47.57 mm
